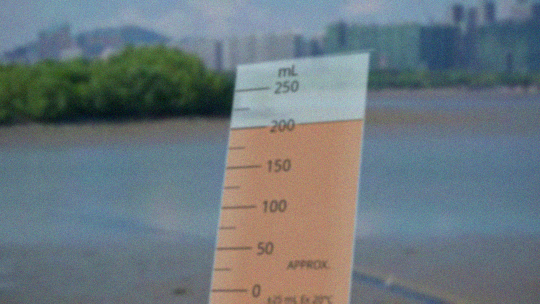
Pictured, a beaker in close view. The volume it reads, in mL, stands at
200 mL
